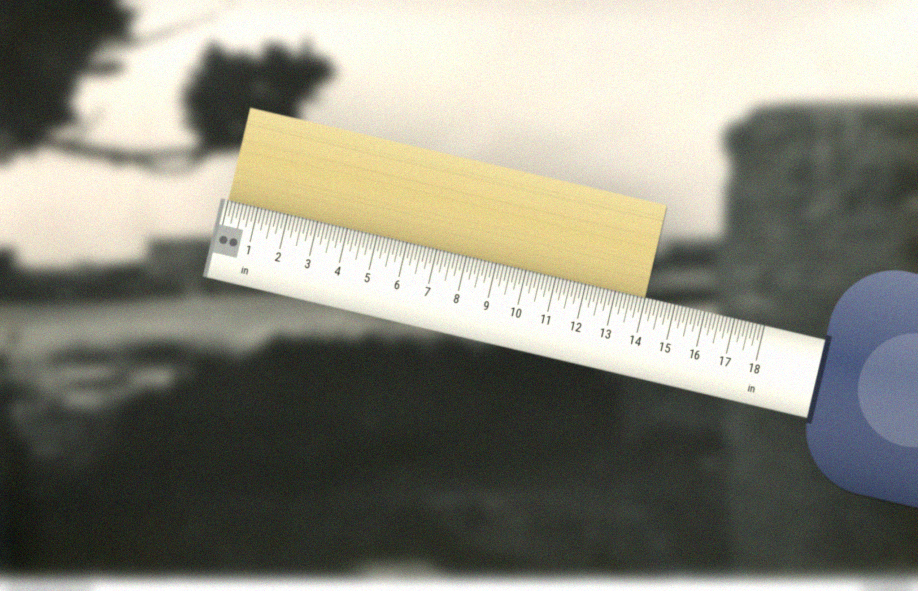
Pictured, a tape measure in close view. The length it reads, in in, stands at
14 in
